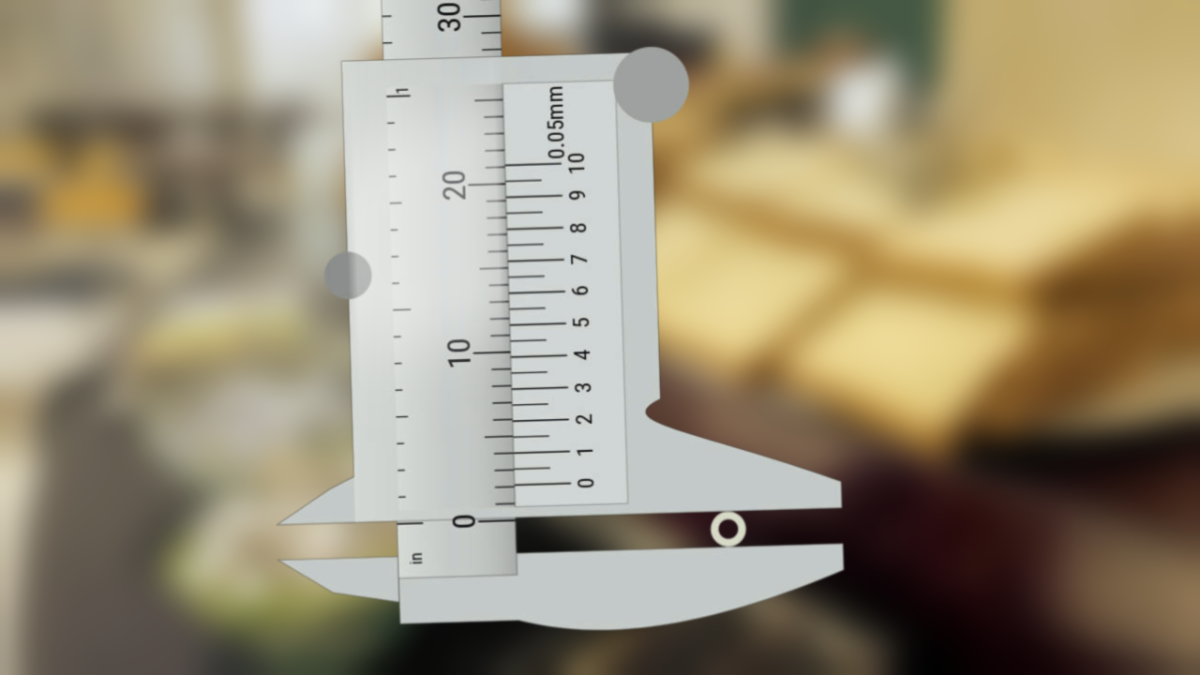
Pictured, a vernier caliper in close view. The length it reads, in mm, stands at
2.1 mm
